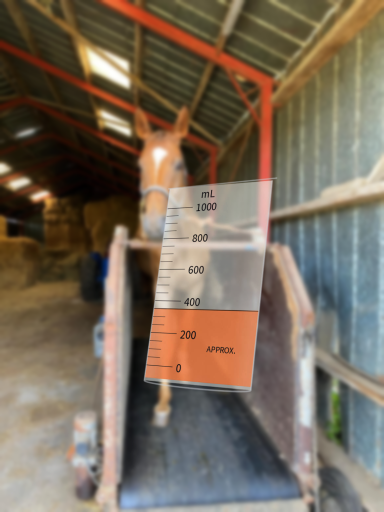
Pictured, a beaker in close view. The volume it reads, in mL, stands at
350 mL
